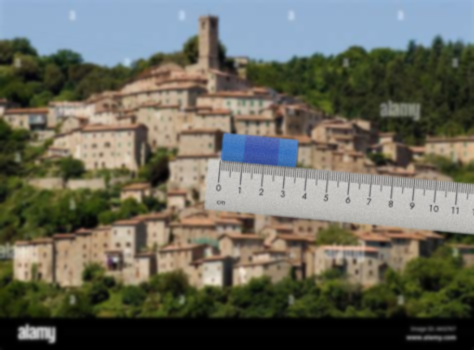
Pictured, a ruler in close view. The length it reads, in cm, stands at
3.5 cm
